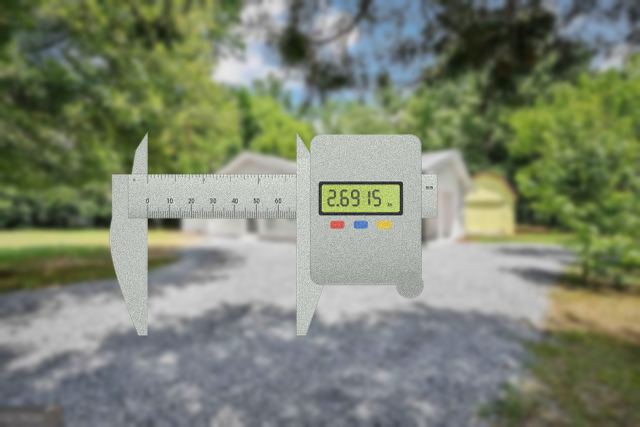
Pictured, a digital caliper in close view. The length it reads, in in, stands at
2.6915 in
